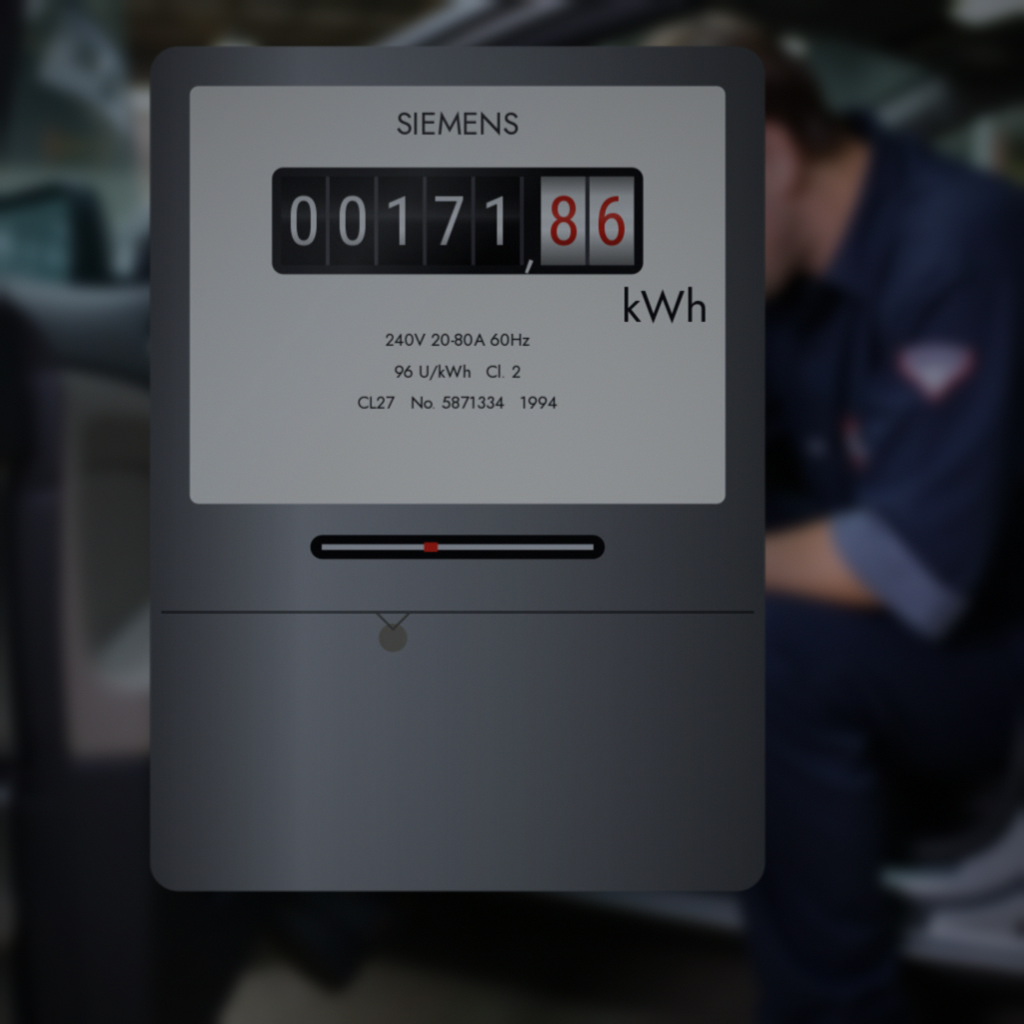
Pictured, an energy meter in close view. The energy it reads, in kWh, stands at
171.86 kWh
